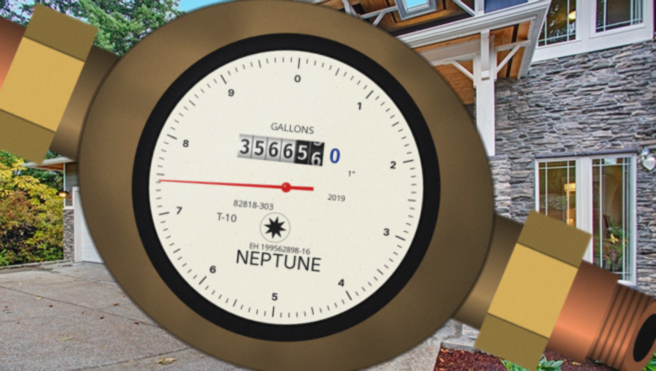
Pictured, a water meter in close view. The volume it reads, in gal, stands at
3566557.4 gal
